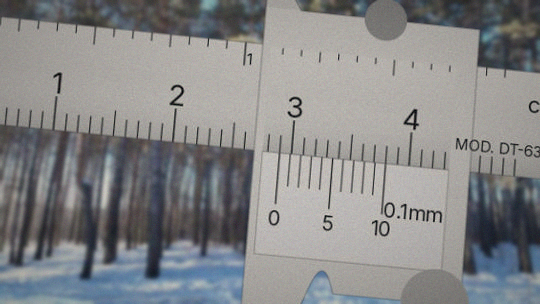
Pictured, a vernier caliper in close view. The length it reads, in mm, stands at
29.0 mm
